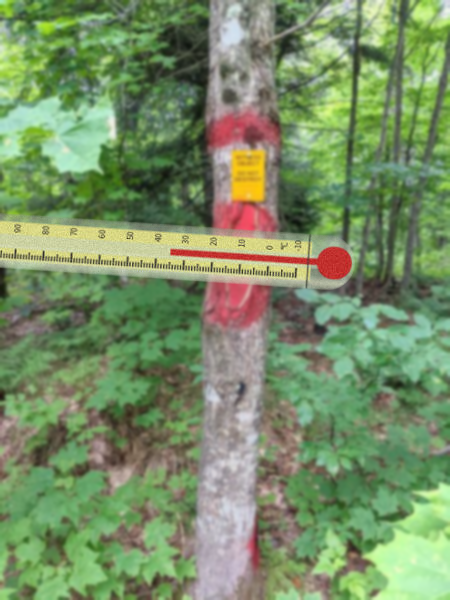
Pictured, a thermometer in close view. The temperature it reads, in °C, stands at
35 °C
